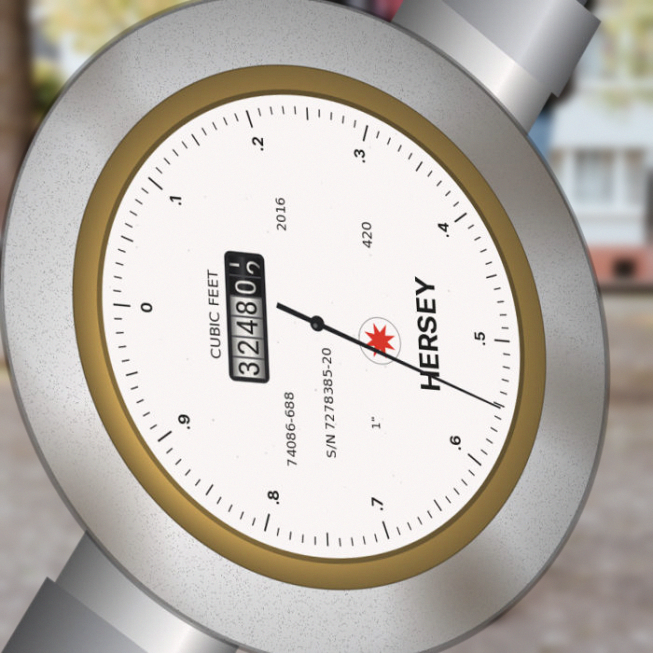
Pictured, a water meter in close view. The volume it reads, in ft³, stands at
324801.55 ft³
